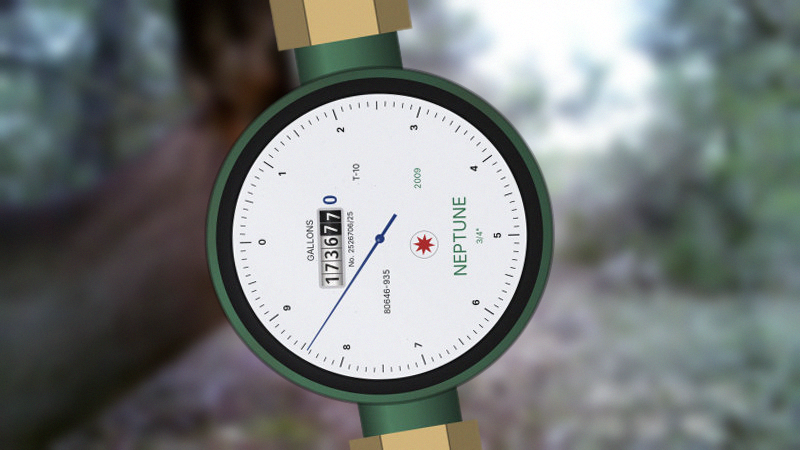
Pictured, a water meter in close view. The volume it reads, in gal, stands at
1736768.4 gal
